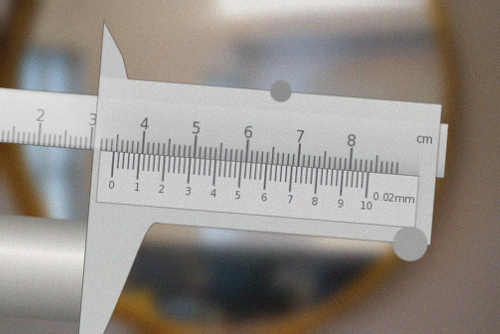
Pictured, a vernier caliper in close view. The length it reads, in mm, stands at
34.5 mm
